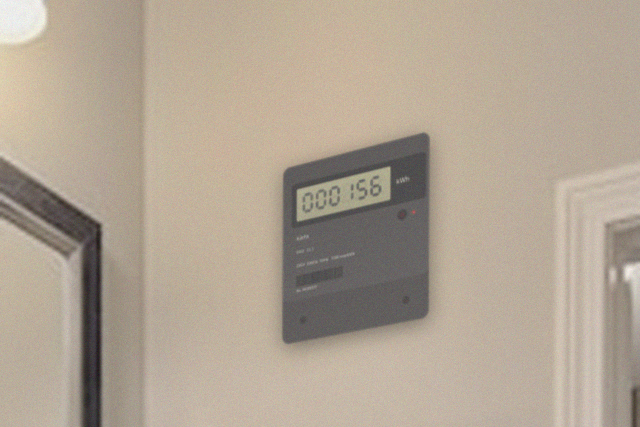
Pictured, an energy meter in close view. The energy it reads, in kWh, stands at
156 kWh
